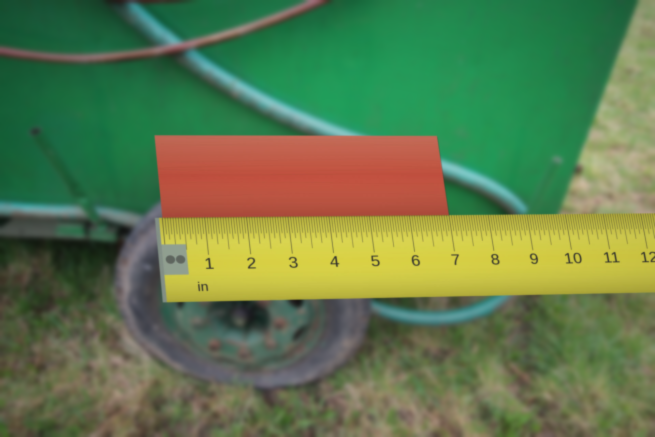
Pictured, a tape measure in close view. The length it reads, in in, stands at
7 in
